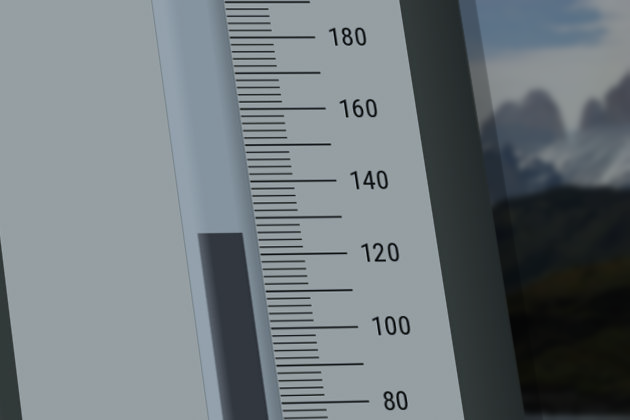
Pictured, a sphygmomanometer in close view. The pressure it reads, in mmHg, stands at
126 mmHg
